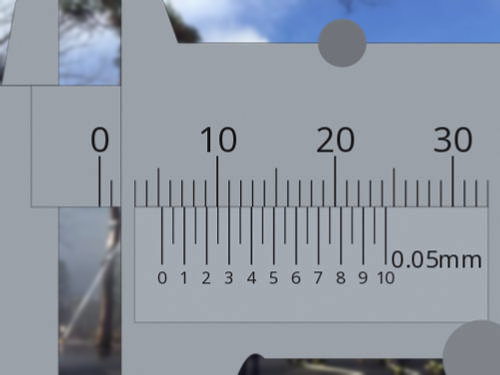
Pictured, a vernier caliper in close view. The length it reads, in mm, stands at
5.3 mm
